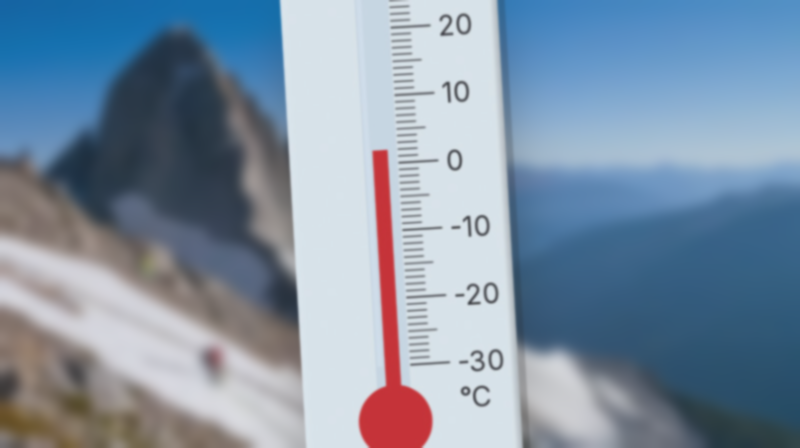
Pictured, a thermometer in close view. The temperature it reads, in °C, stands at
2 °C
